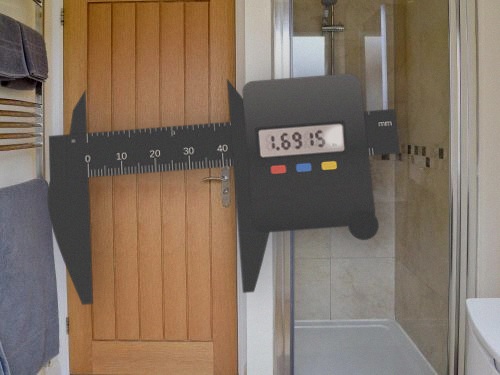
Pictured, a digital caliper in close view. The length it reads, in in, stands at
1.6915 in
